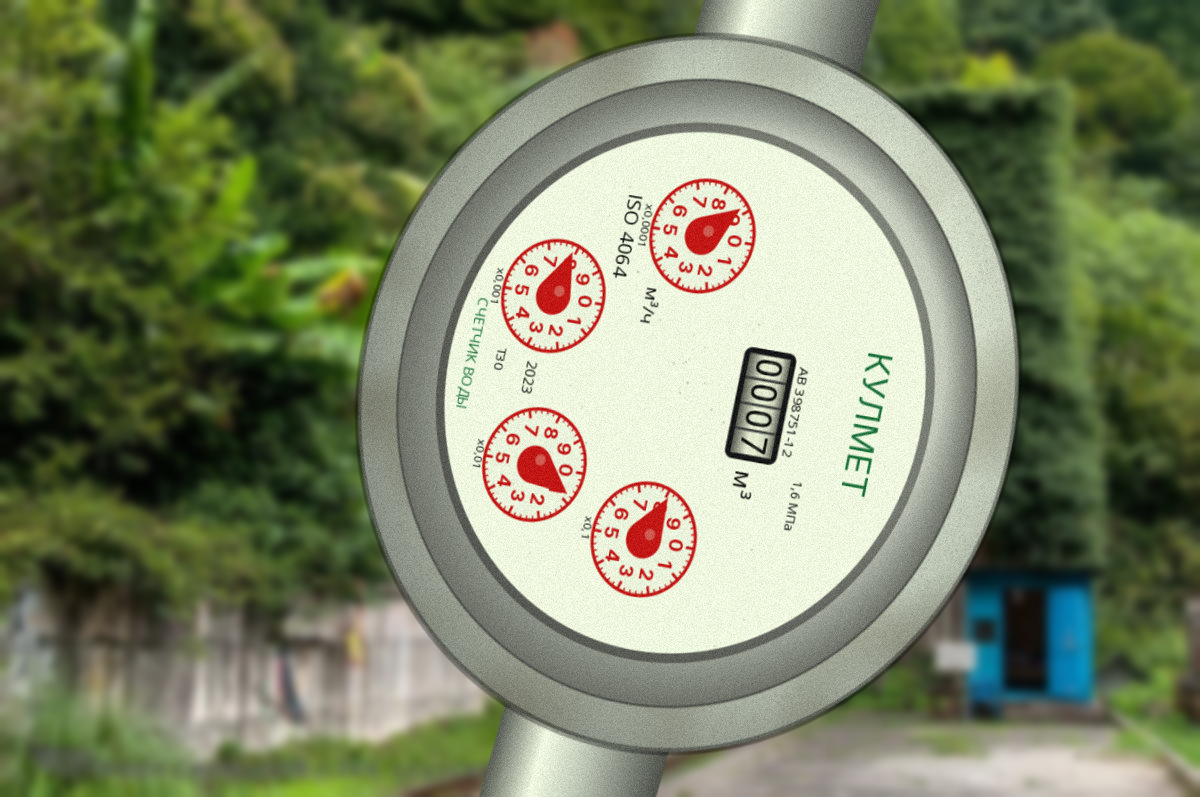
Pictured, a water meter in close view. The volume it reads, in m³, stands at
7.8078 m³
